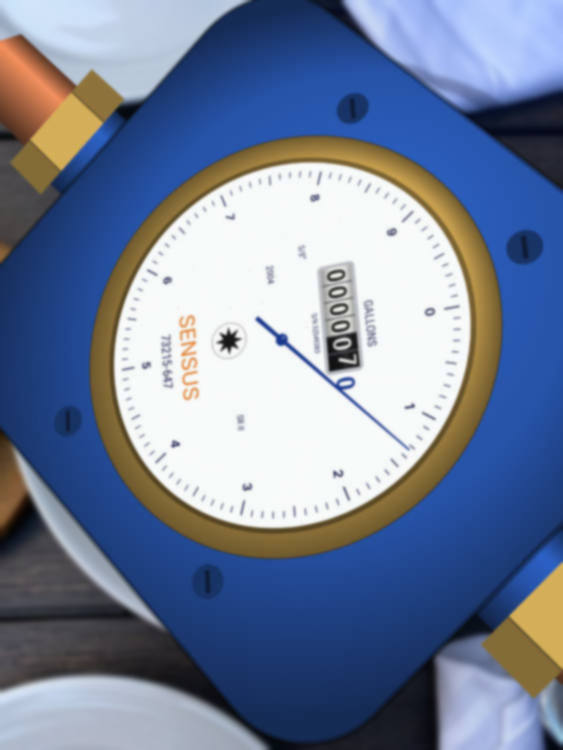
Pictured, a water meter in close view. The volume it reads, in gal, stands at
71.3 gal
